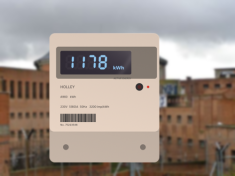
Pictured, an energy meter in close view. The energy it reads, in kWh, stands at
1178 kWh
